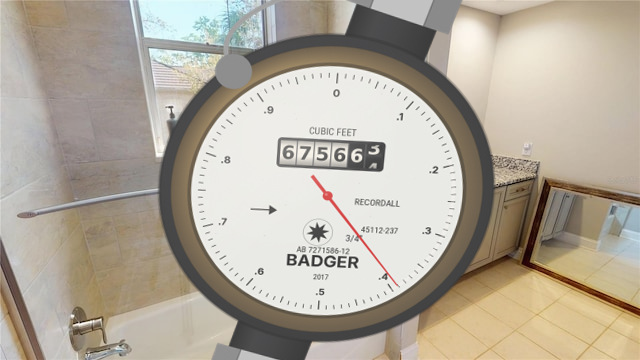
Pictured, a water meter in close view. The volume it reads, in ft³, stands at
675663.39 ft³
